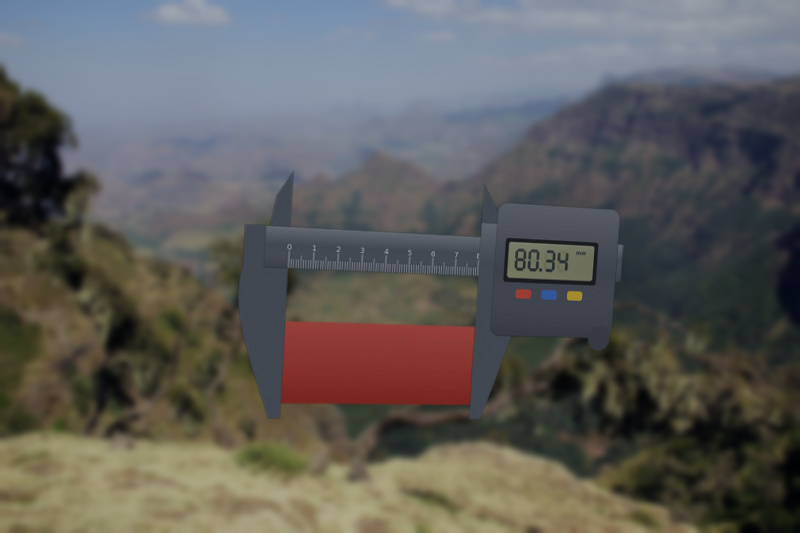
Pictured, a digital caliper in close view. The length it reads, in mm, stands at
80.34 mm
